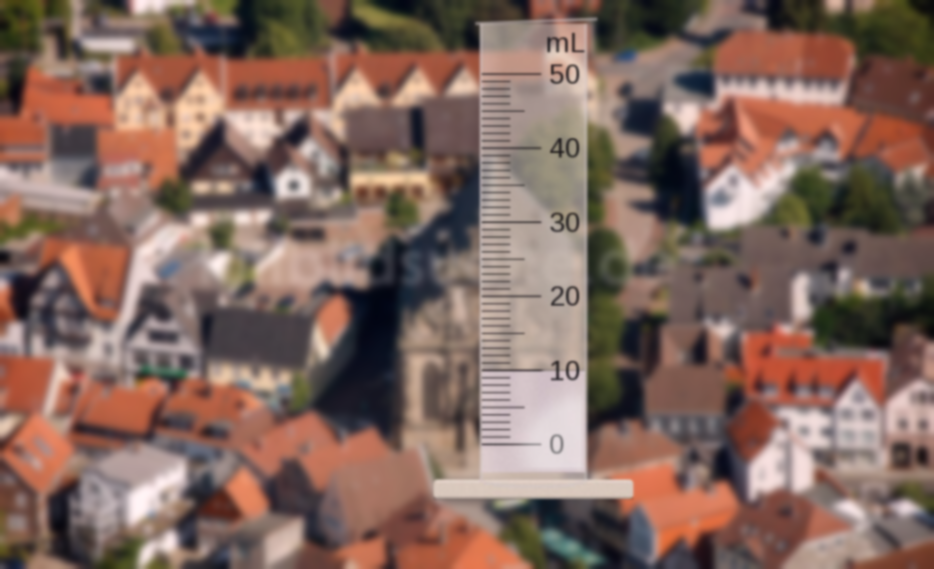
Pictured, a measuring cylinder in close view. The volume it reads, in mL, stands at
10 mL
